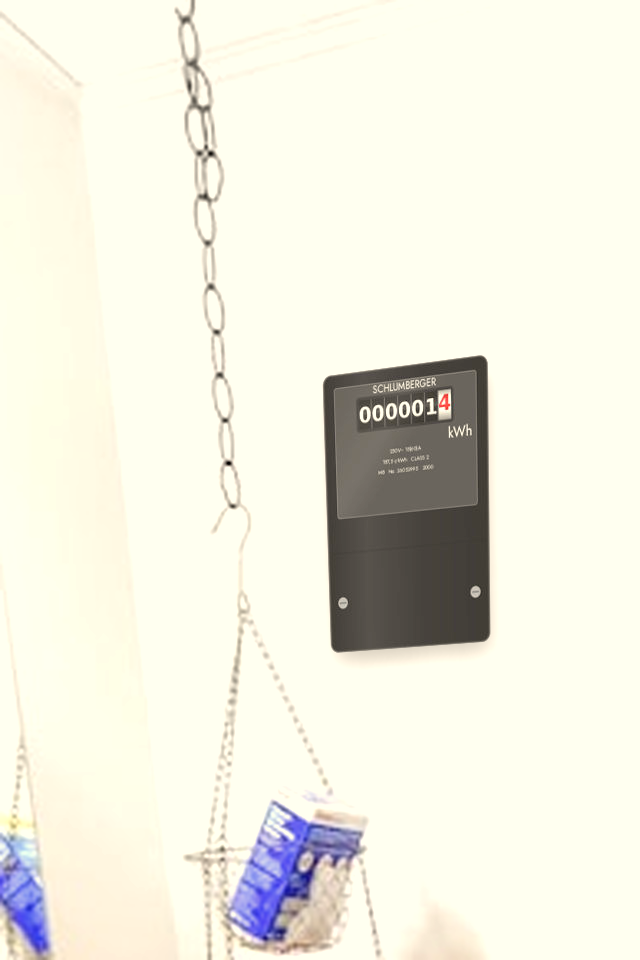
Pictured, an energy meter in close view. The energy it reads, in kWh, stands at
1.4 kWh
